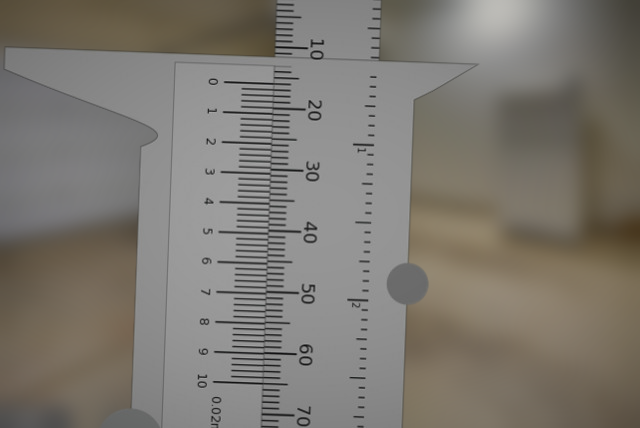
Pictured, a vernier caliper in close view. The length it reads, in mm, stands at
16.0 mm
